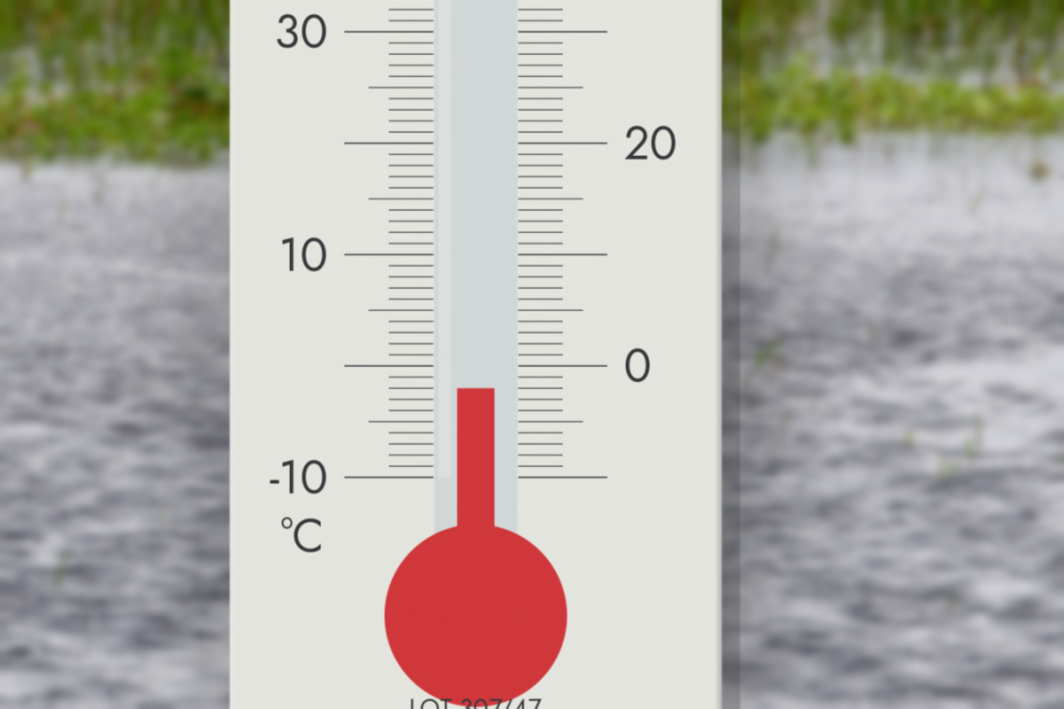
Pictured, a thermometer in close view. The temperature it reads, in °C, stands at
-2 °C
